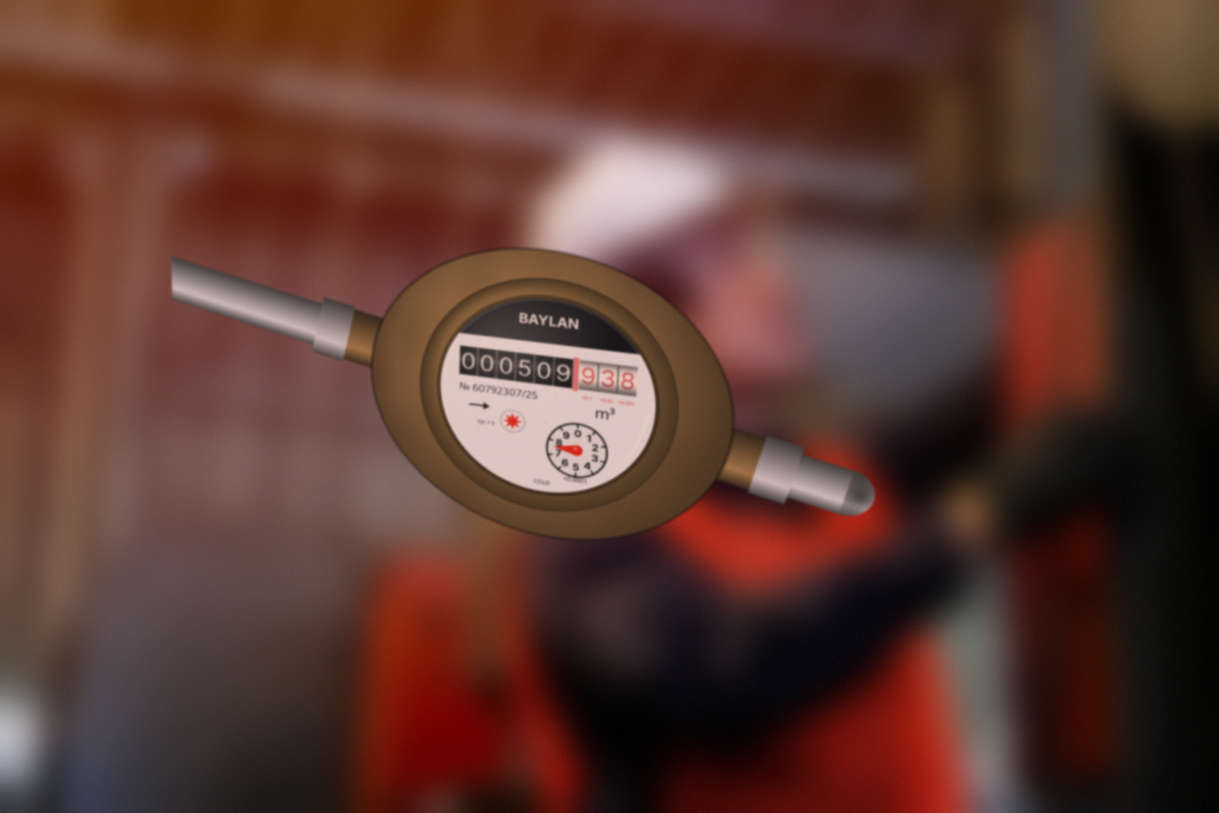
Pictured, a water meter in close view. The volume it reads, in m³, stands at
509.9387 m³
